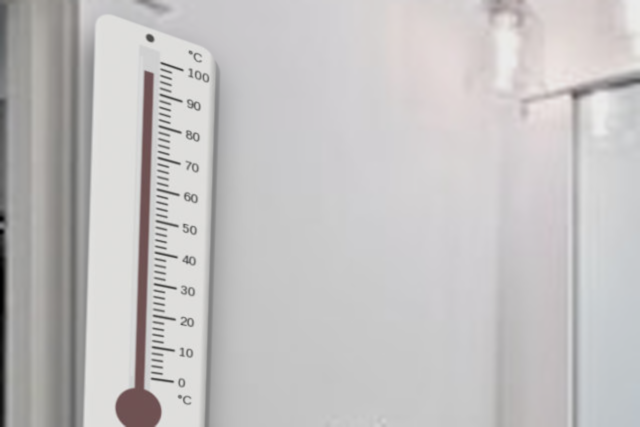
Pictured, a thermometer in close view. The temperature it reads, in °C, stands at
96 °C
